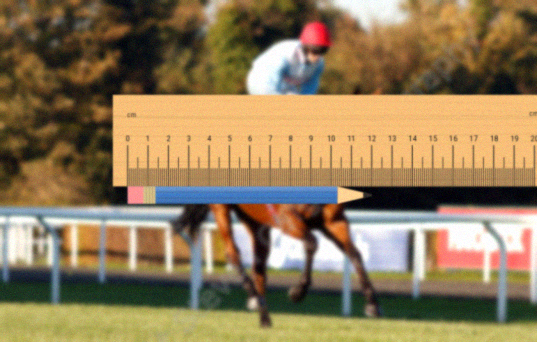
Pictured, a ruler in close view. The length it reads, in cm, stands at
12 cm
